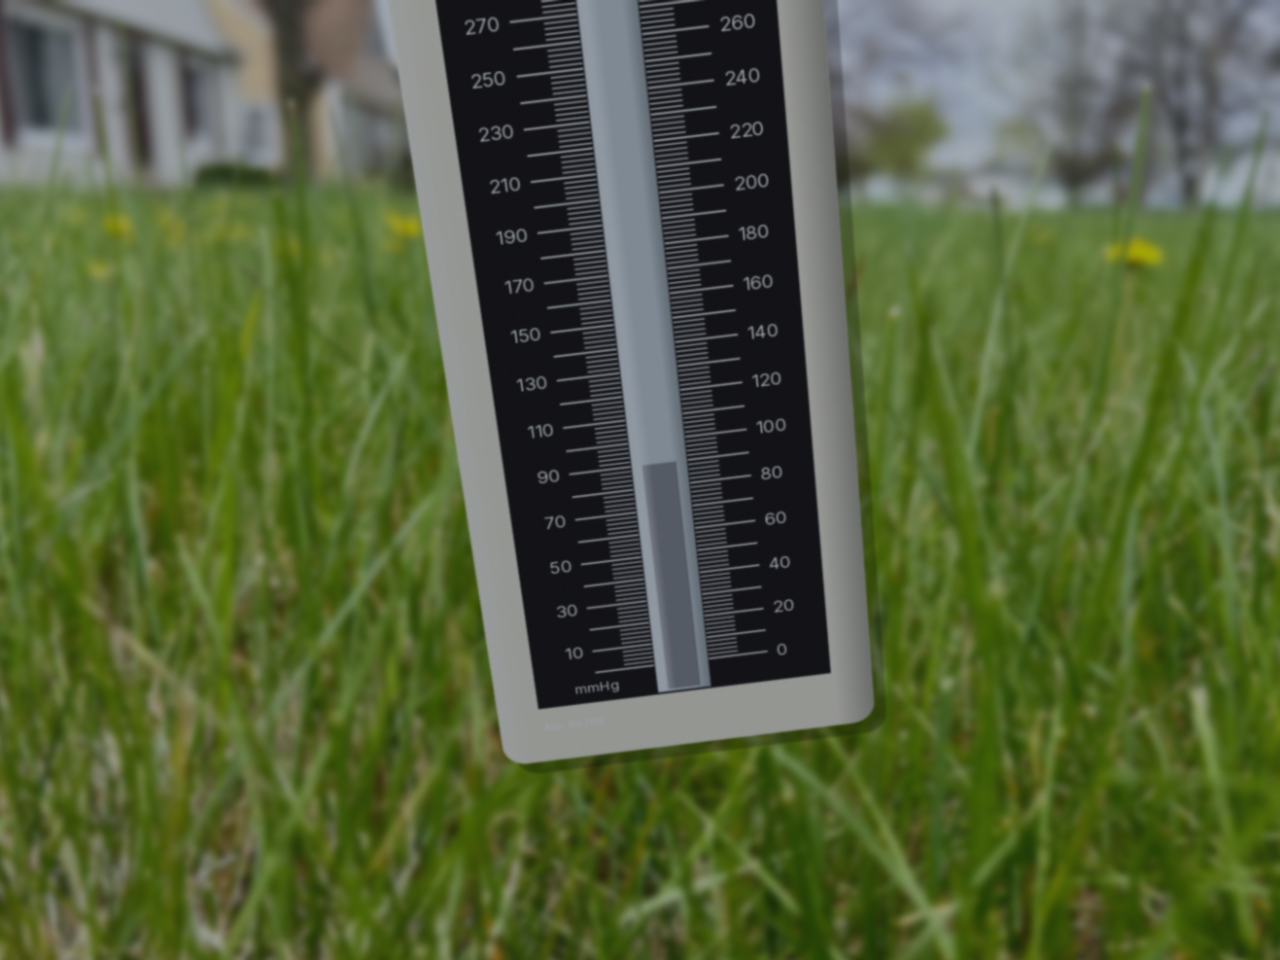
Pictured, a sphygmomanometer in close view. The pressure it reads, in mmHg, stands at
90 mmHg
